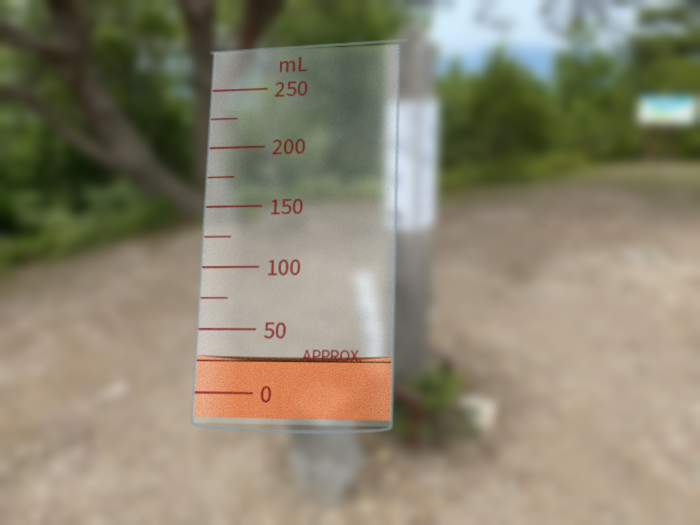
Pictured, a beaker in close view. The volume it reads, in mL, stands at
25 mL
